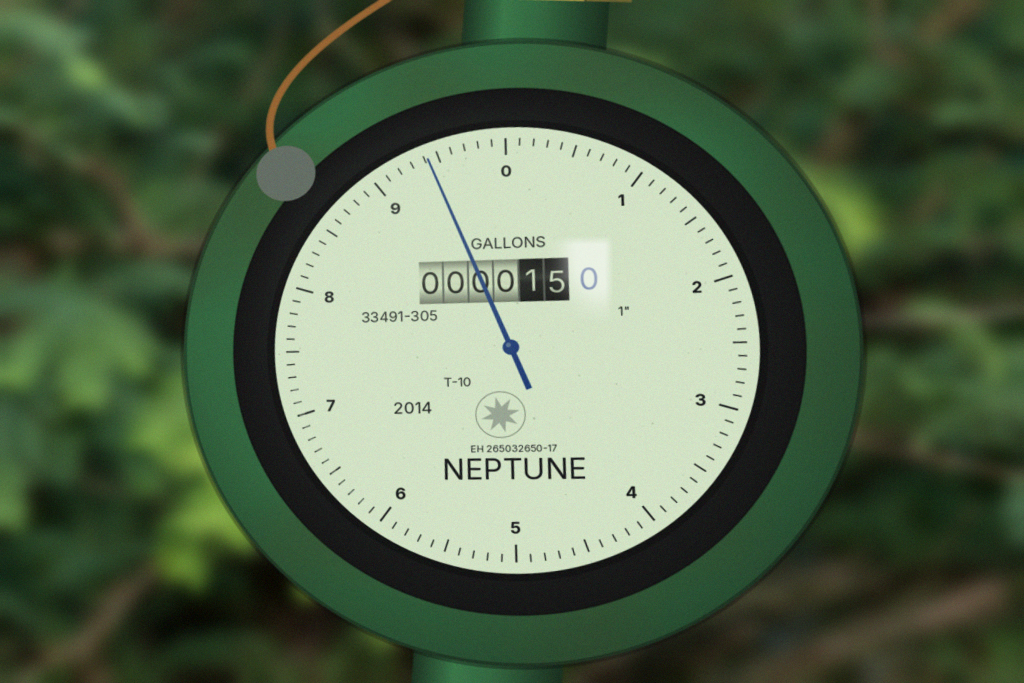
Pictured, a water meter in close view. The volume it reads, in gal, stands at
149.4 gal
